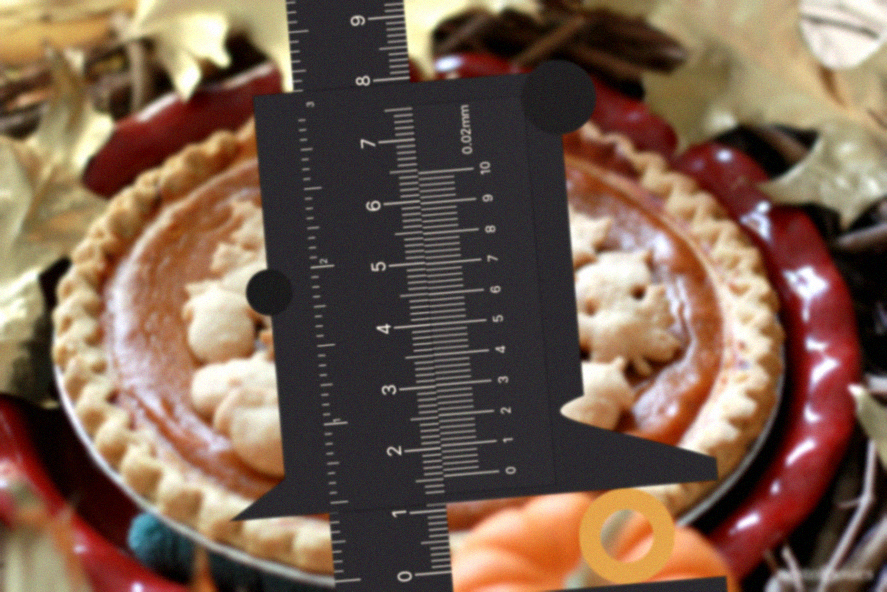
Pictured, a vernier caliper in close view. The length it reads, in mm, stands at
15.5 mm
